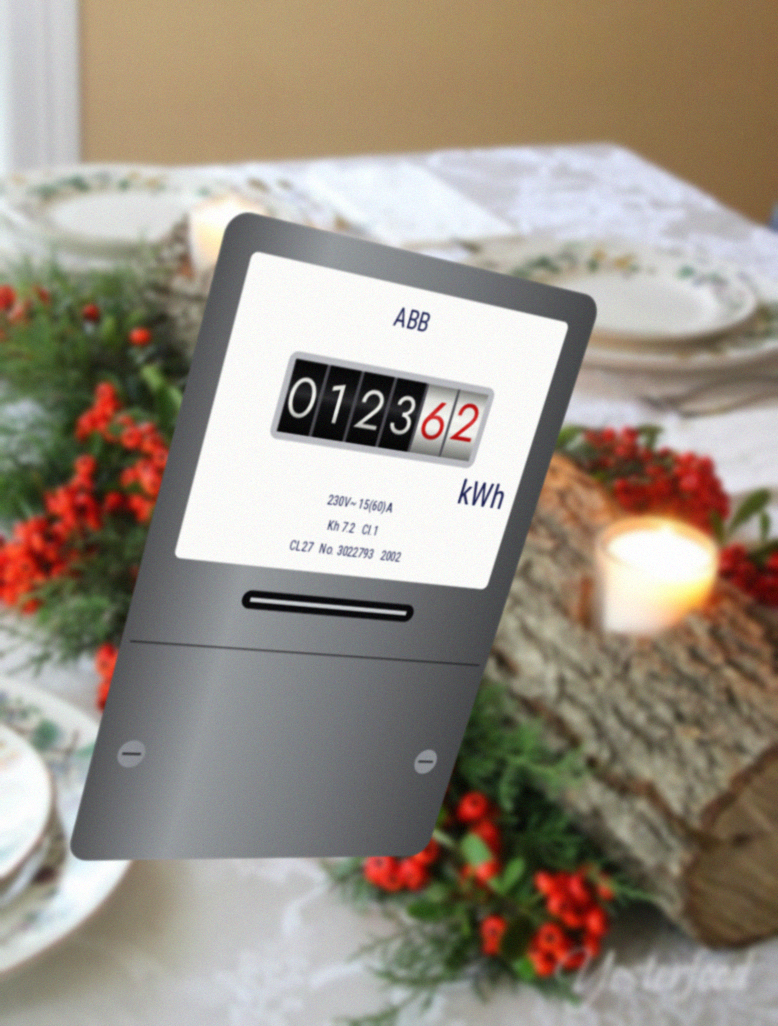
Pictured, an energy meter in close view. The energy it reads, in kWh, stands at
123.62 kWh
